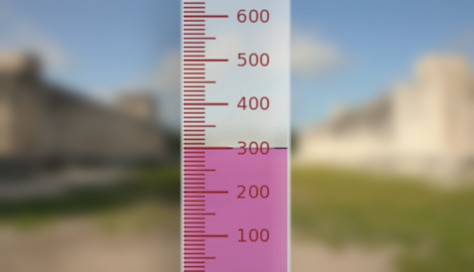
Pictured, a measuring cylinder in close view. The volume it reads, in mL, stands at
300 mL
